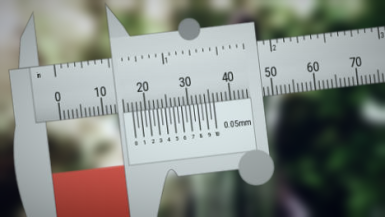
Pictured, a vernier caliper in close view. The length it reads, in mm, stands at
17.0 mm
